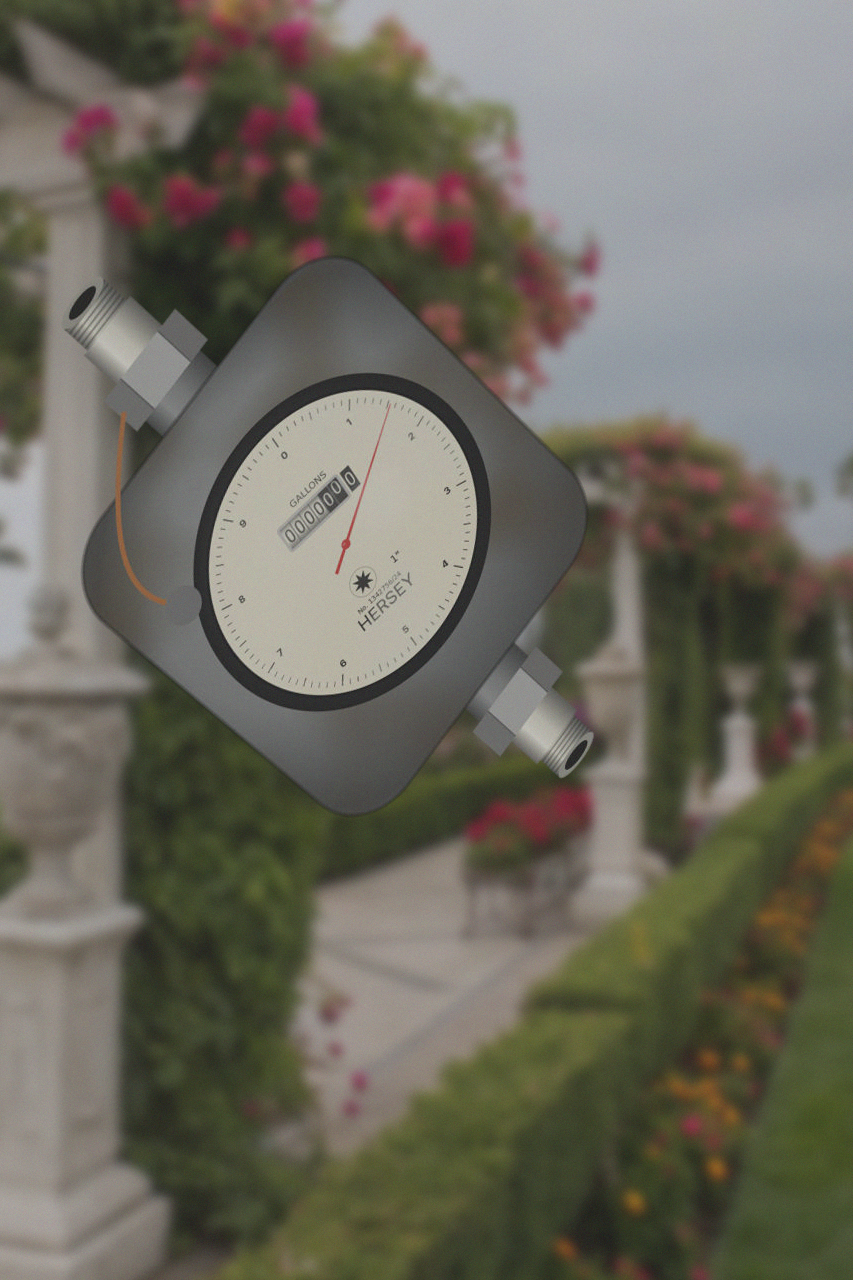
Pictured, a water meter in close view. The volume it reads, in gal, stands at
1.5 gal
